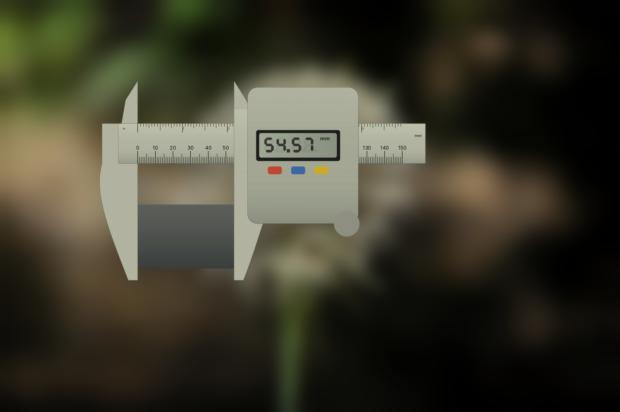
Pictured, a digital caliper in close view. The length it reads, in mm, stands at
54.57 mm
